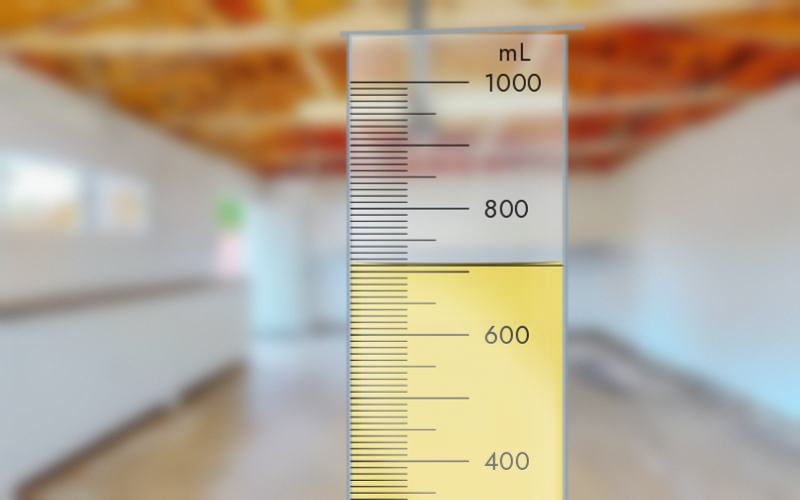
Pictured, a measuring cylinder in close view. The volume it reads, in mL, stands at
710 mL
